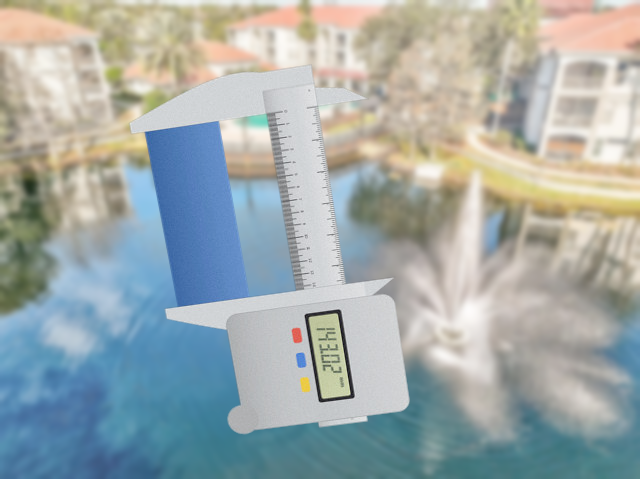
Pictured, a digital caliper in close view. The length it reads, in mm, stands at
143.02 mm
